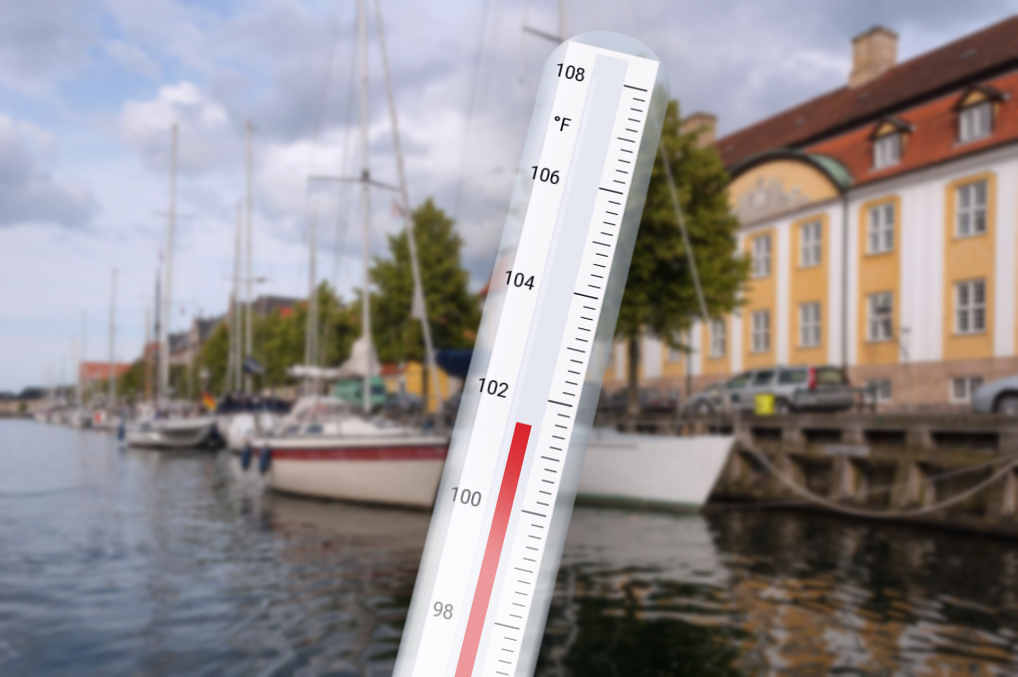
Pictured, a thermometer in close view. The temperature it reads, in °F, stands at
101.5 °F
